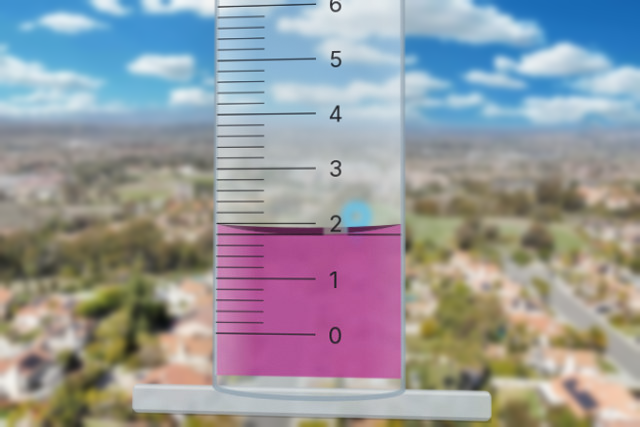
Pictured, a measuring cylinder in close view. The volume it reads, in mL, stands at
1.8 mL
